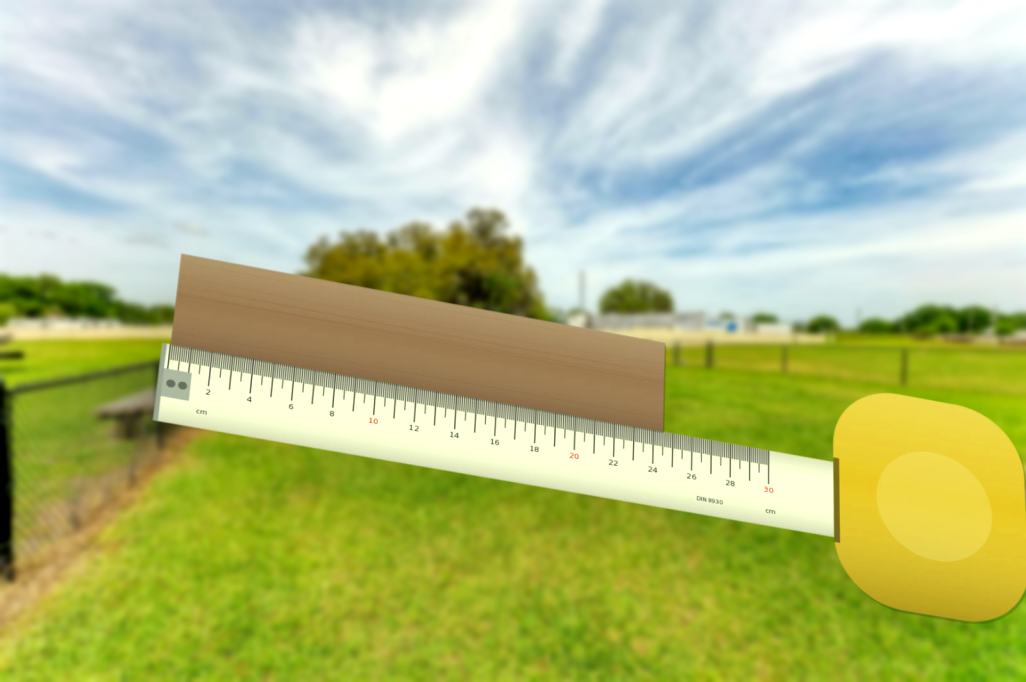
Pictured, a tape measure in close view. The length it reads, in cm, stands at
24.5 cm
